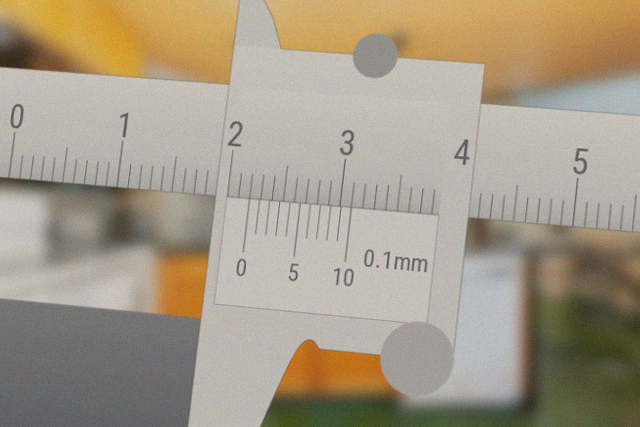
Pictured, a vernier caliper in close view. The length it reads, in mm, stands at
22.0 mm
